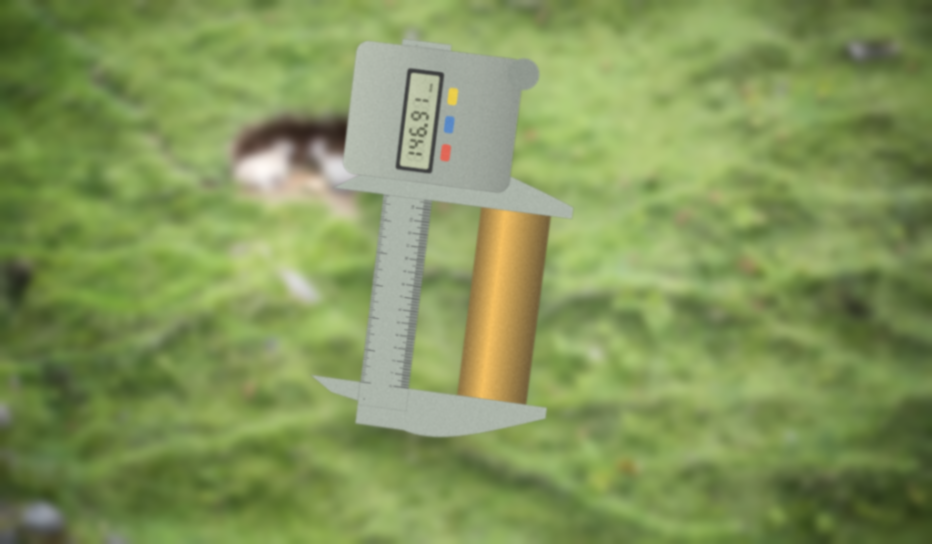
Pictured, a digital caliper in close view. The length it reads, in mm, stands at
146.91 mm
